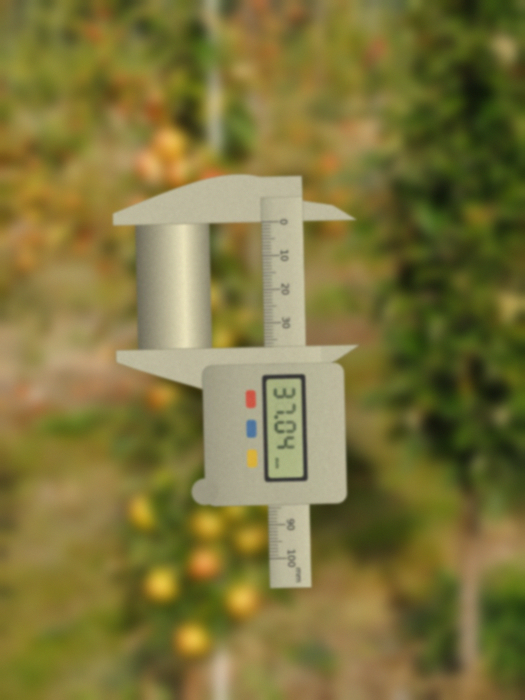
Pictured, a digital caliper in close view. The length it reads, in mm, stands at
37.04 mm
